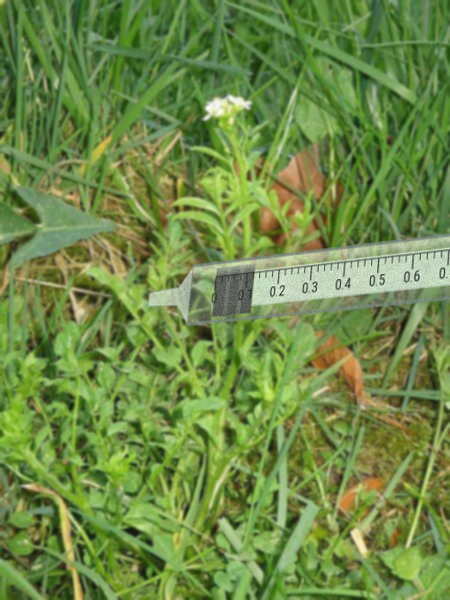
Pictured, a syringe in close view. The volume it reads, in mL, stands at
0 mL
